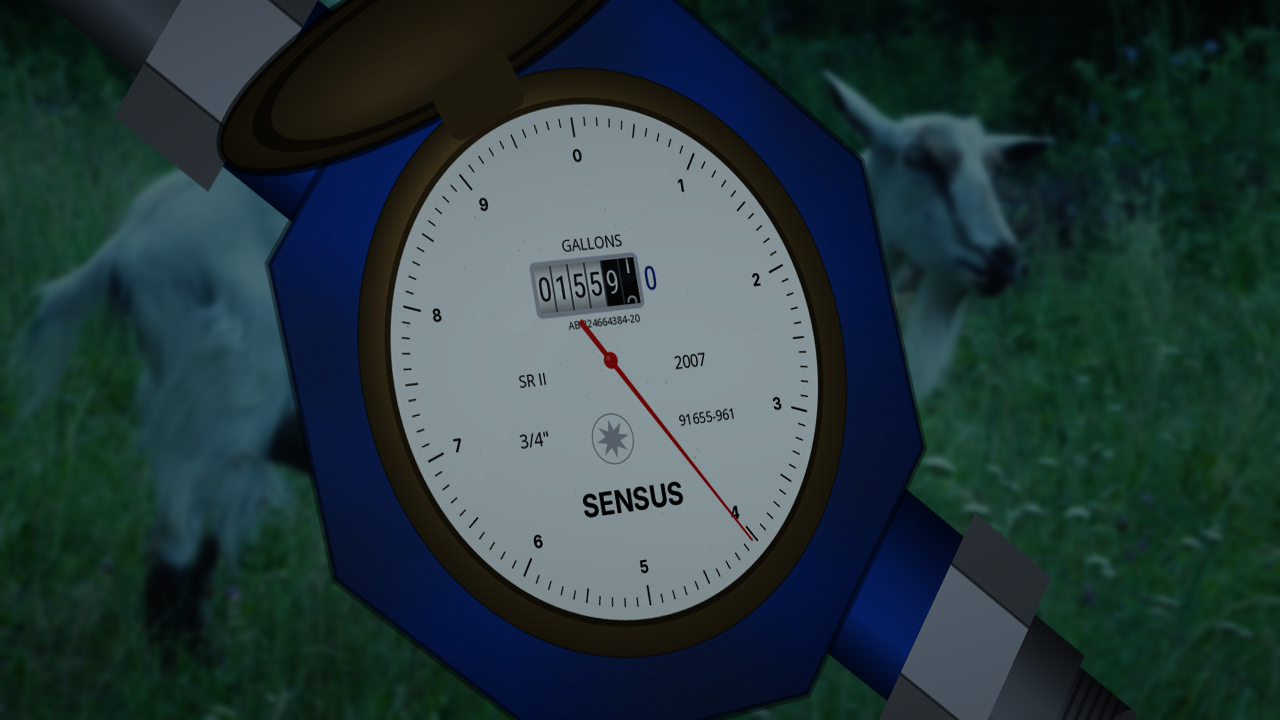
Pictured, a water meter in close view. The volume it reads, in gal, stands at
155914.0 gal
